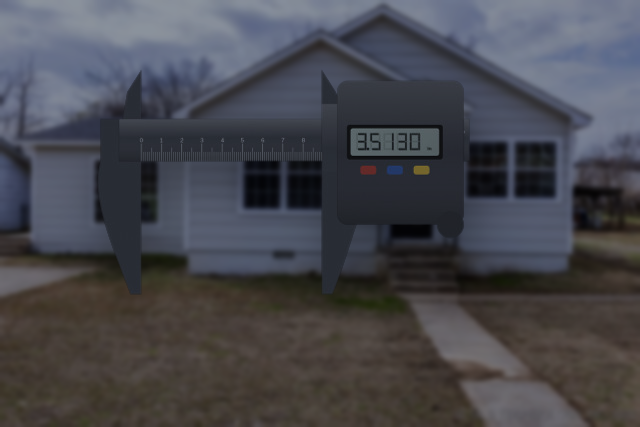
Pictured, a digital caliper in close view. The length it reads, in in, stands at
3.5130 in
